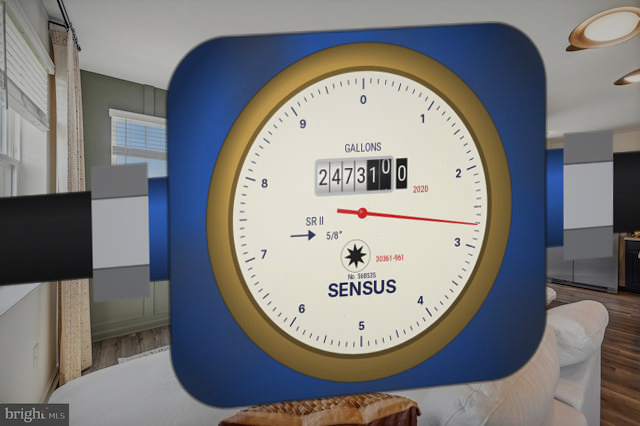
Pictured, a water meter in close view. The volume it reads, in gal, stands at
2473102.7 gal
